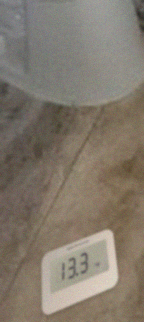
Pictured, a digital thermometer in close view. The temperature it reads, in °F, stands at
13.3 °F
